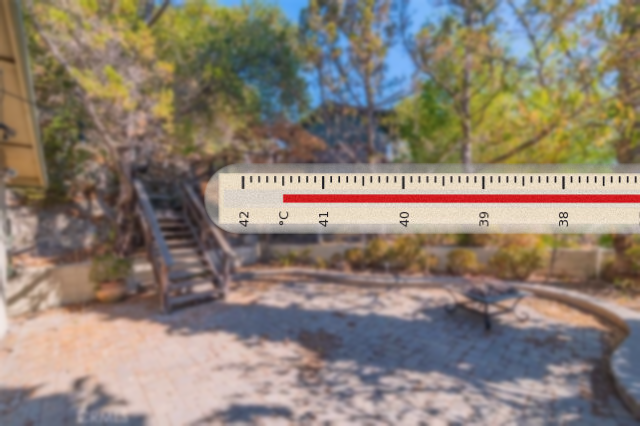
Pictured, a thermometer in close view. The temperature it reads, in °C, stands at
41.5 °C
